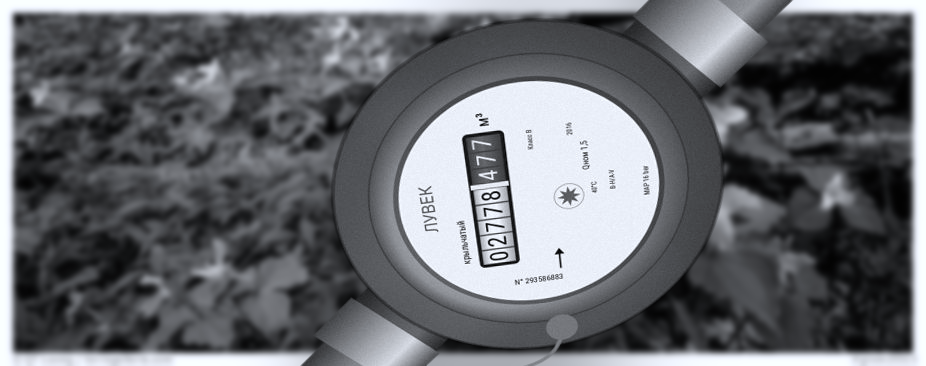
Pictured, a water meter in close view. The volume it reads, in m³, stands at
2778.477 m³
